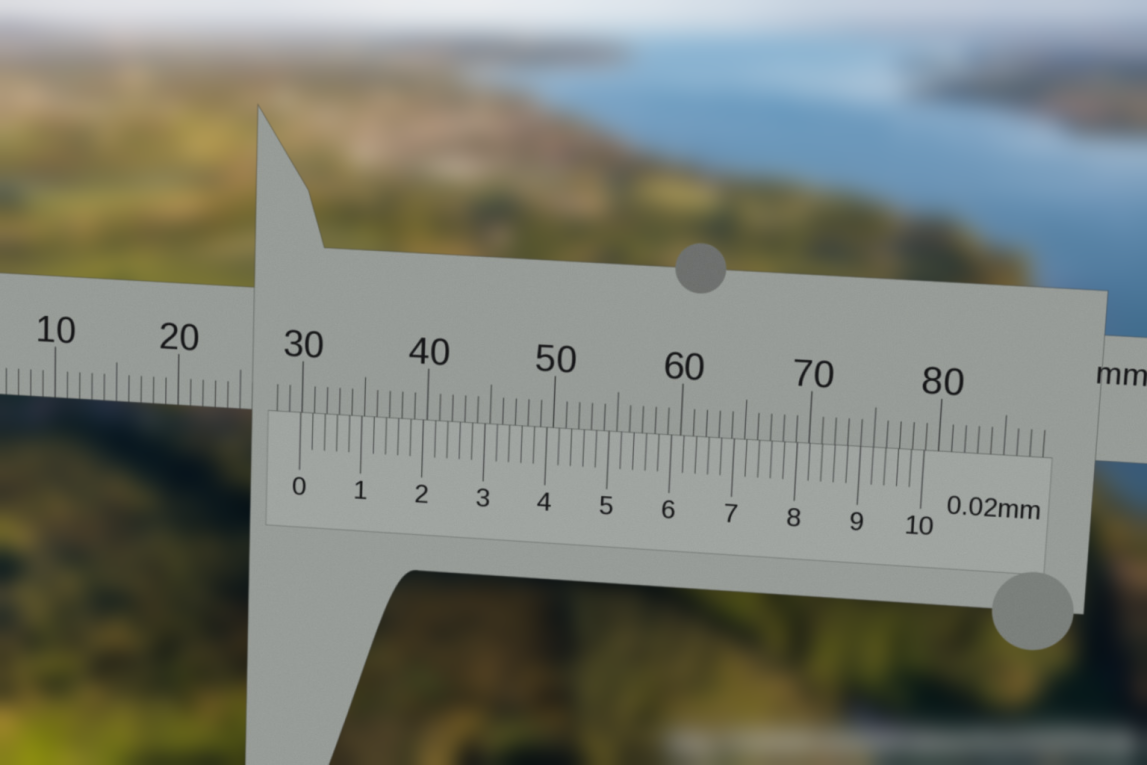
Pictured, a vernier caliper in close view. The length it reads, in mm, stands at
29.9 mm
